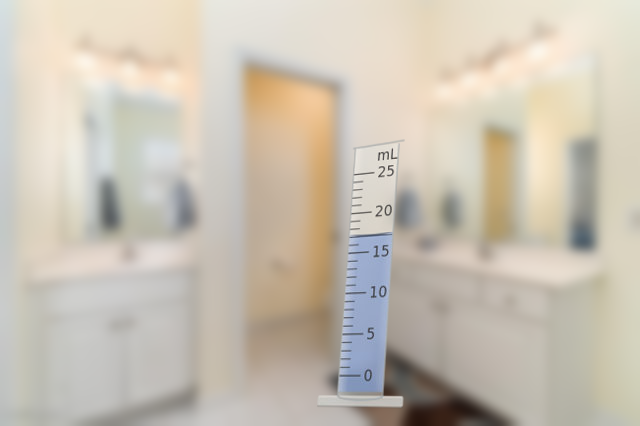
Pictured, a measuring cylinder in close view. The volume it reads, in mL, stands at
17 mL
